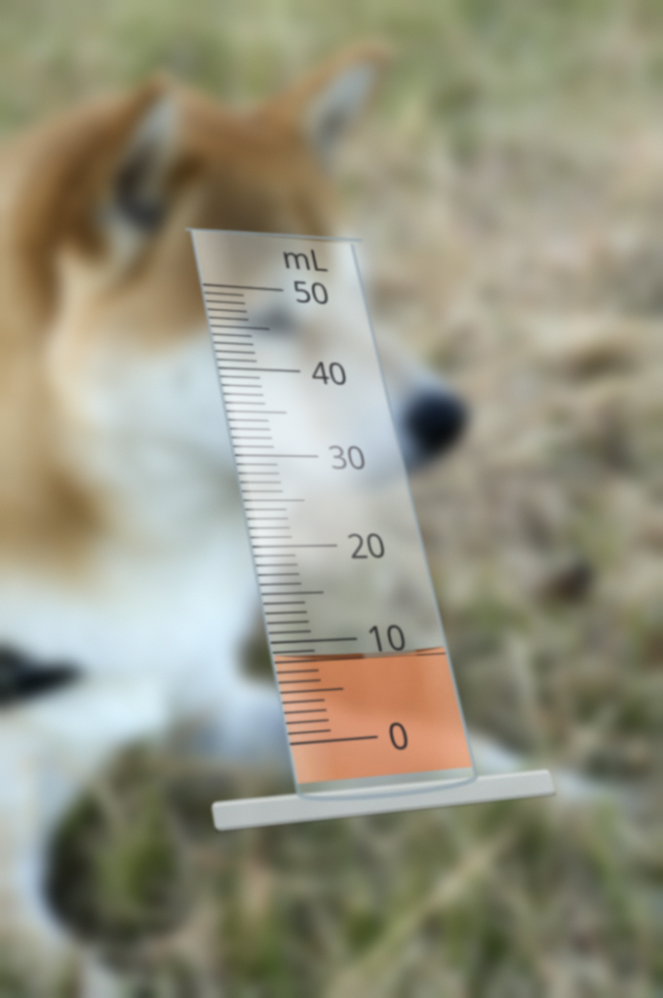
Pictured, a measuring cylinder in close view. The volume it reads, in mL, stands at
8 mL
